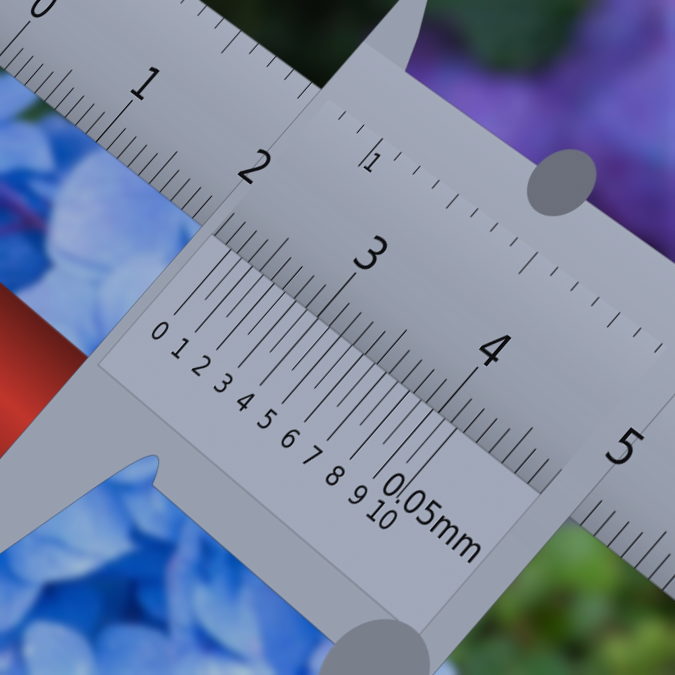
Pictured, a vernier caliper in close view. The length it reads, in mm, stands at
22.5 mm
